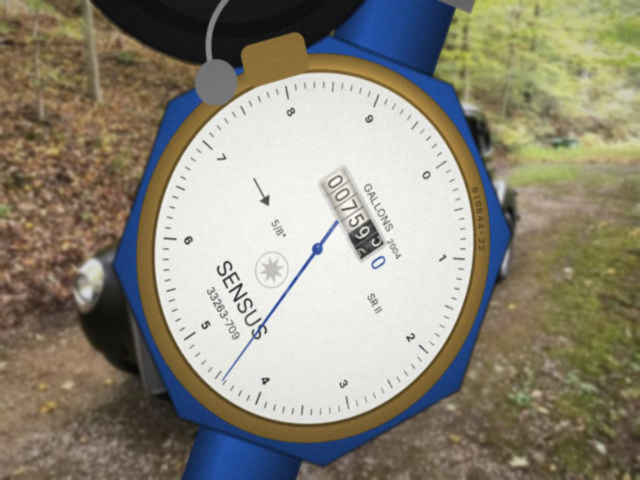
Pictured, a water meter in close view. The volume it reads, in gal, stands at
75954.4 gal
